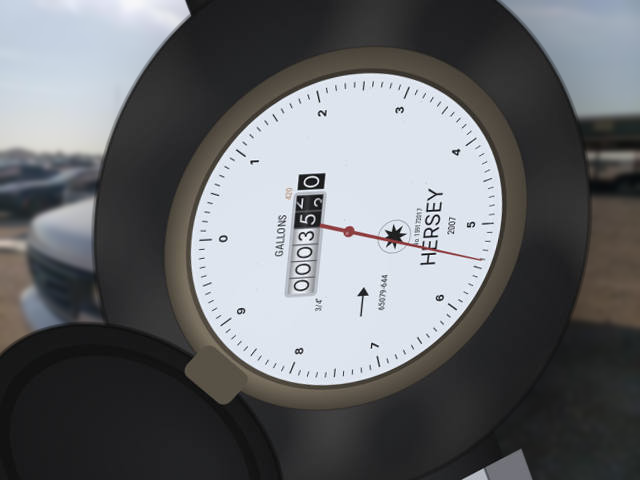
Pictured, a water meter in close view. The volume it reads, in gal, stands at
3525.4 gal
